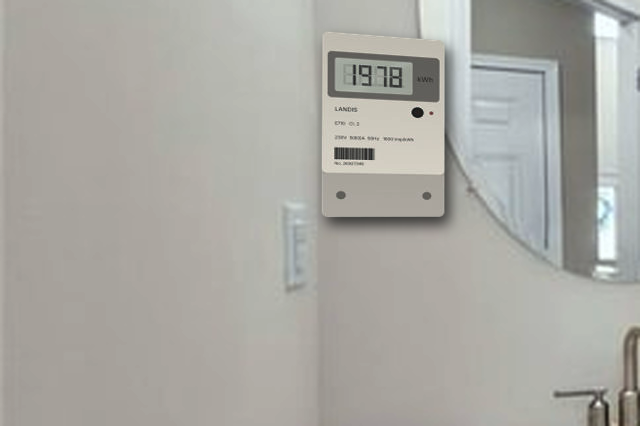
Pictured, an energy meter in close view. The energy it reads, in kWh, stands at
1978 kWh
